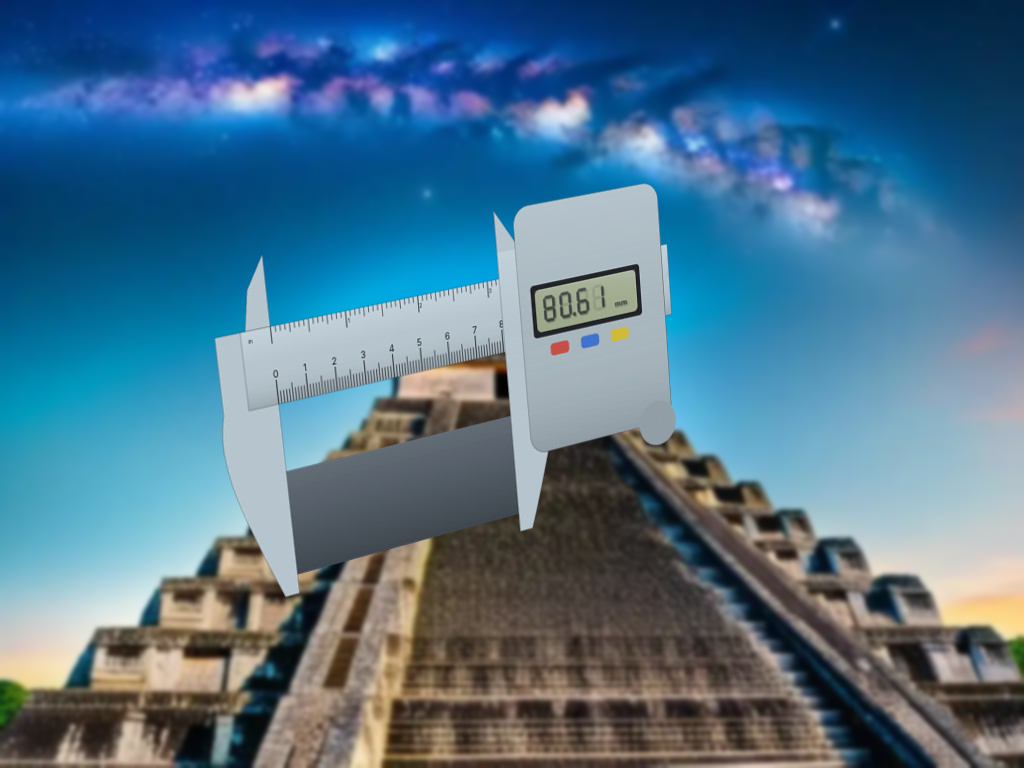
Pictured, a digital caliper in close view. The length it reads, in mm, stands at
80.61 mm
